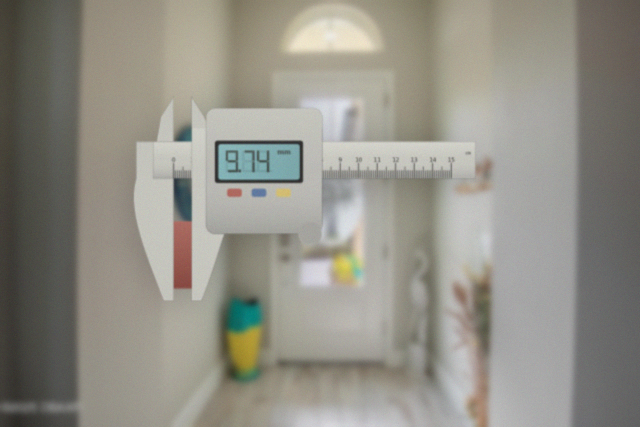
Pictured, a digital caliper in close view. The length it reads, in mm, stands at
9.74 mm
